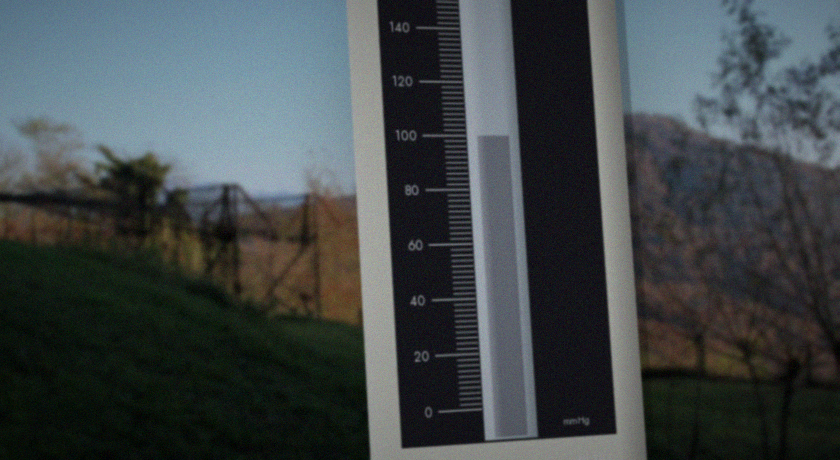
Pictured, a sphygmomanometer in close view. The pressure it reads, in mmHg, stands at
100 mmHg
